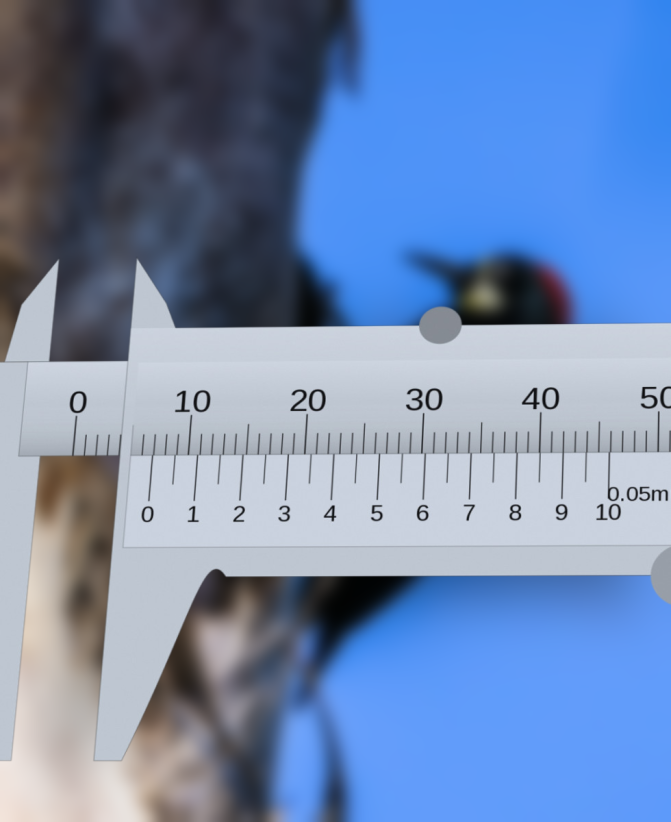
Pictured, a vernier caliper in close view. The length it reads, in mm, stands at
6.9 mm
